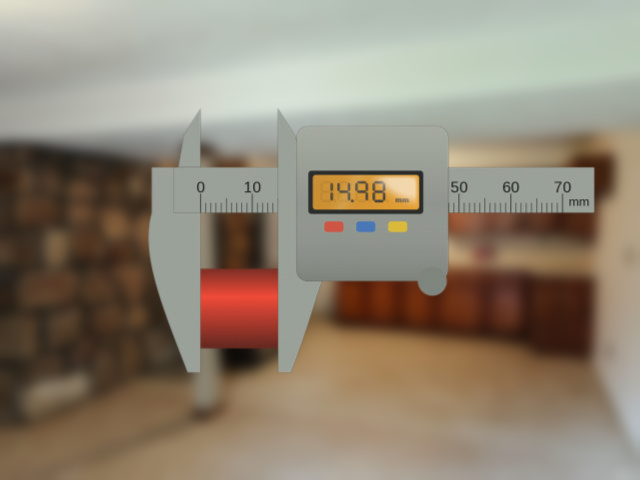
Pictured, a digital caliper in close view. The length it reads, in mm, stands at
14.98 mm
